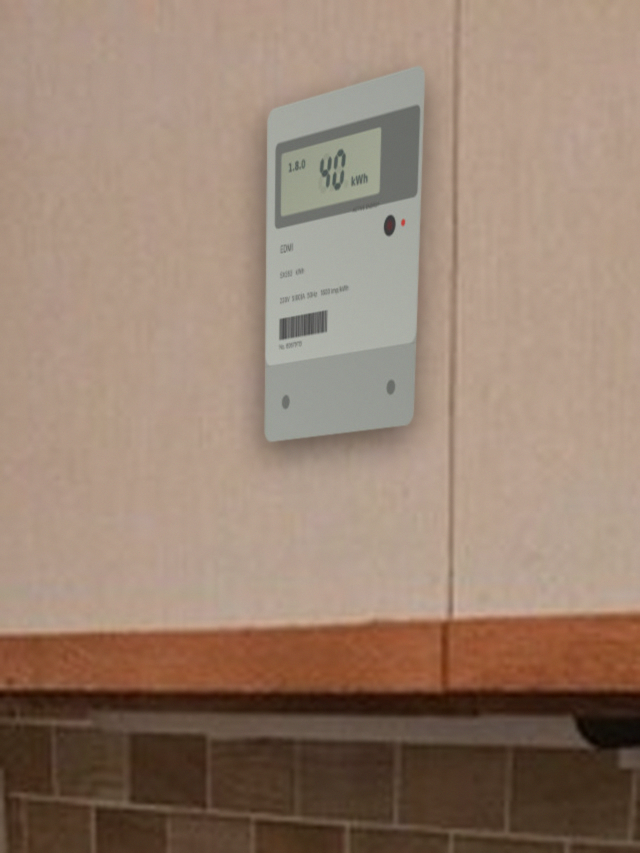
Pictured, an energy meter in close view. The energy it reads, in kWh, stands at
40 kWh
